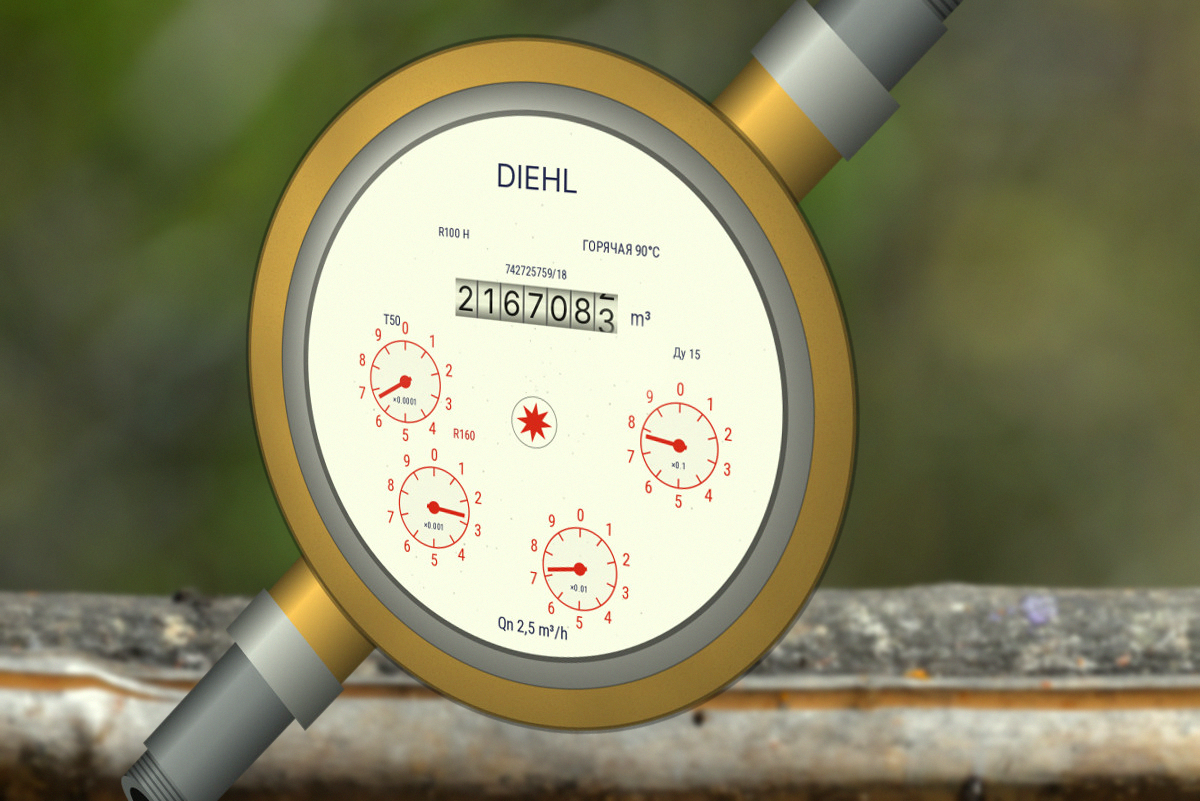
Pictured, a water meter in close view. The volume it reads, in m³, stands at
2167082.7726 m³
